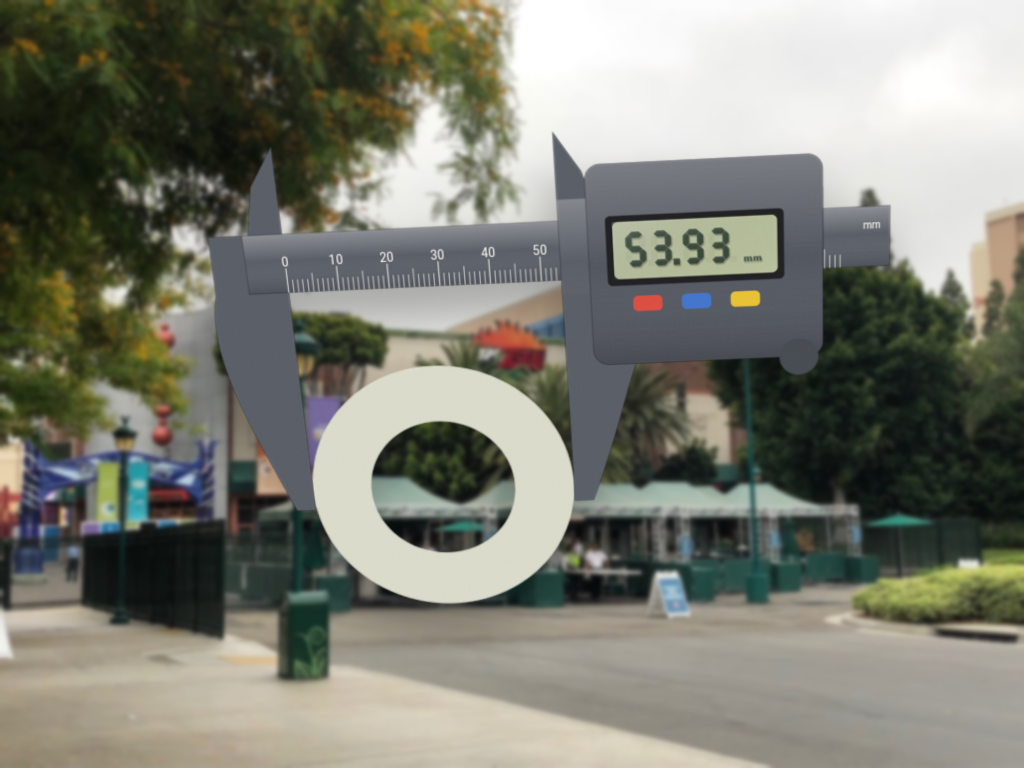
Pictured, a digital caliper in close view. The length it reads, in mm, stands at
53.93 mm
